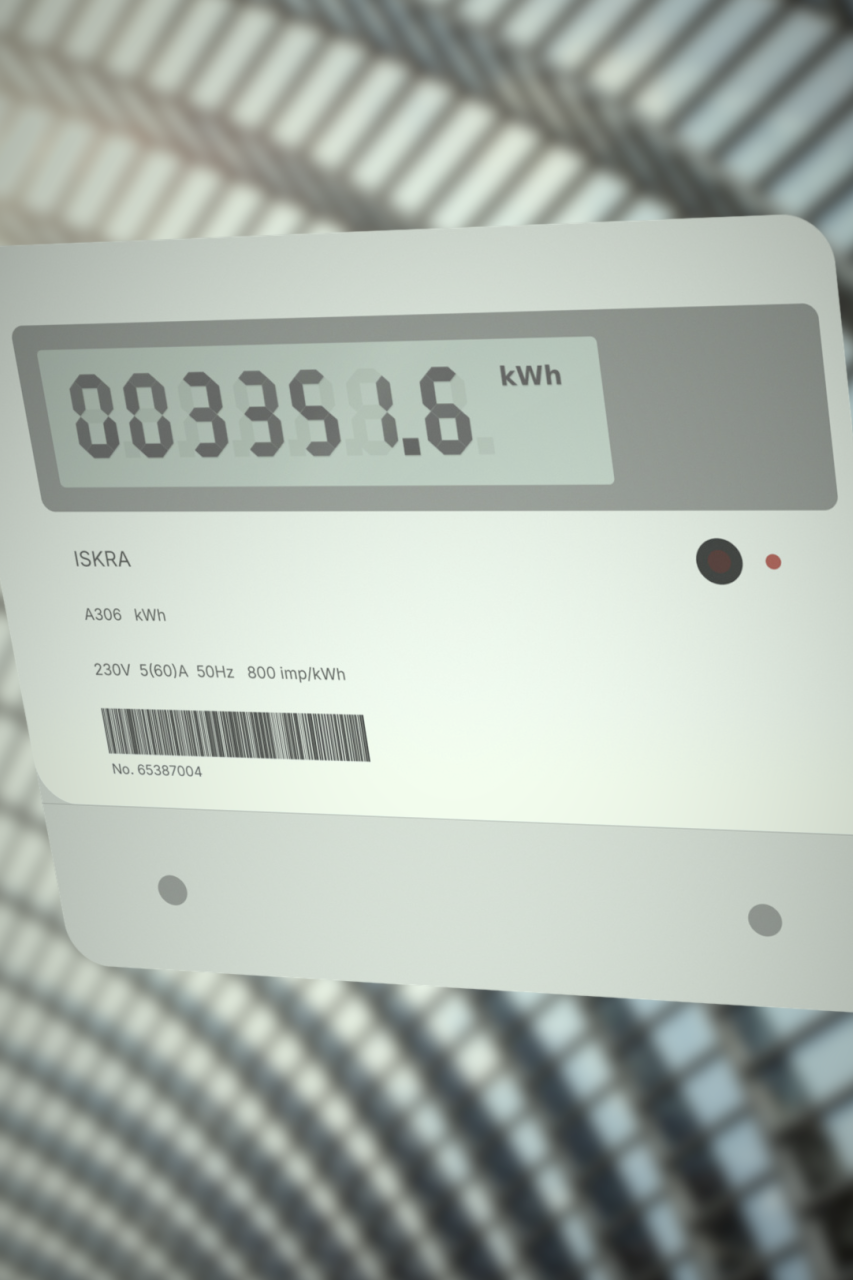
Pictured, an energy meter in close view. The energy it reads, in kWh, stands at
3351.6 kWh
